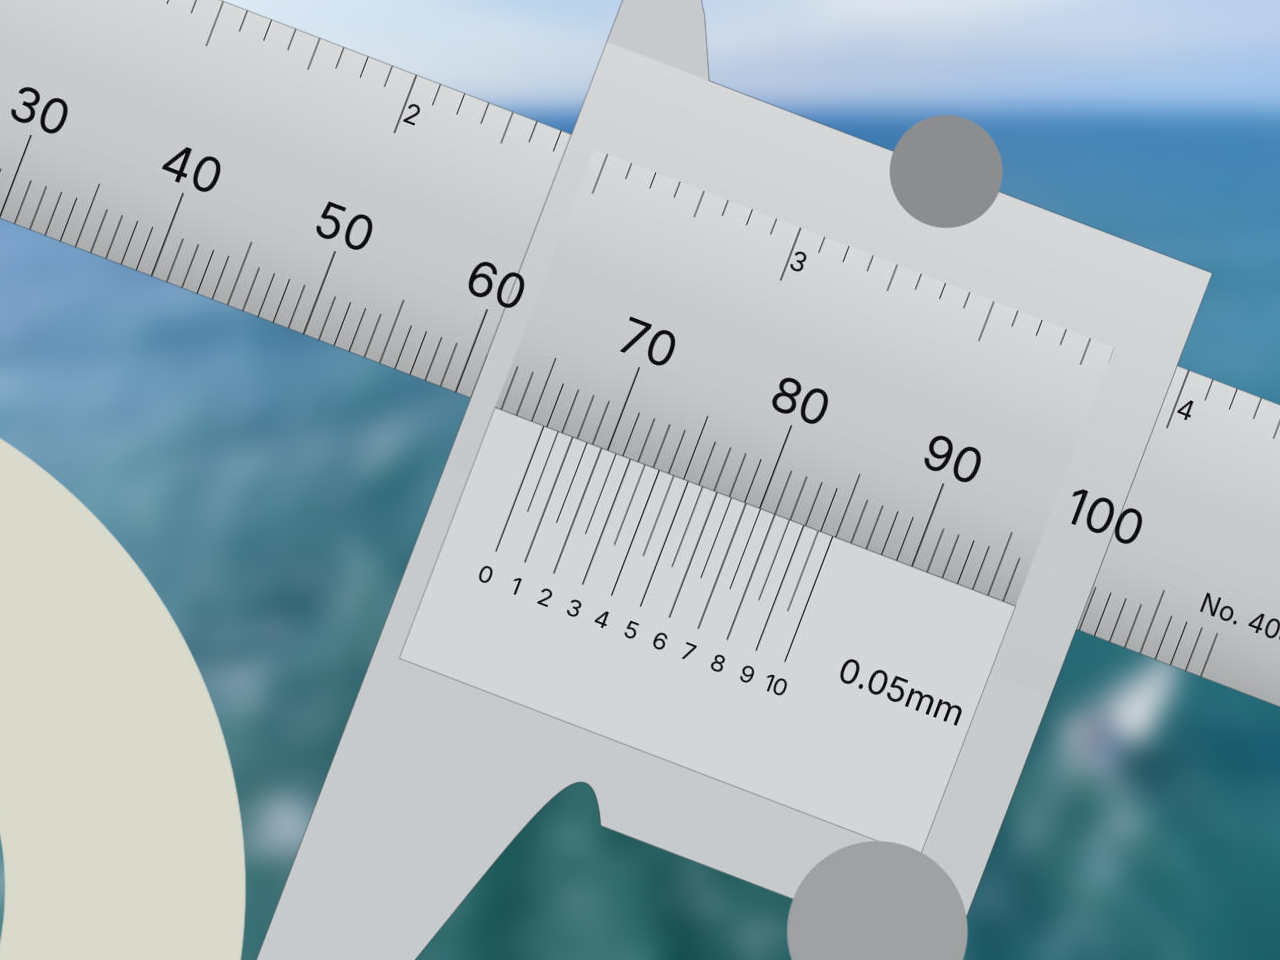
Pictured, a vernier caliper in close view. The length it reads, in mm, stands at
65.8 mm
